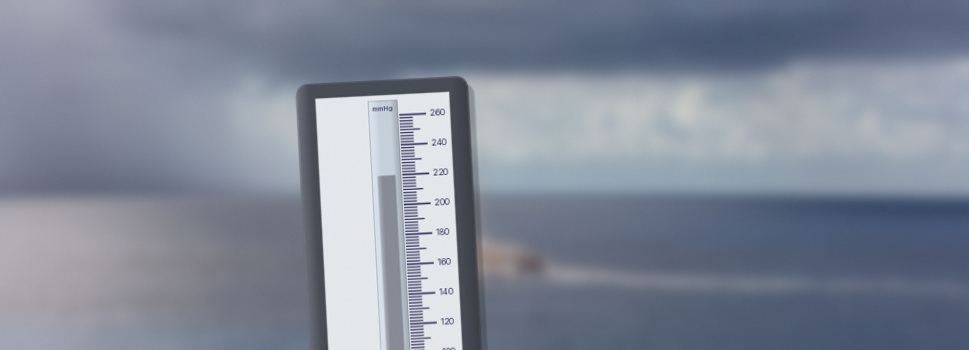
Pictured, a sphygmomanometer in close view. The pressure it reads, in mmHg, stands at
220 mmHg
